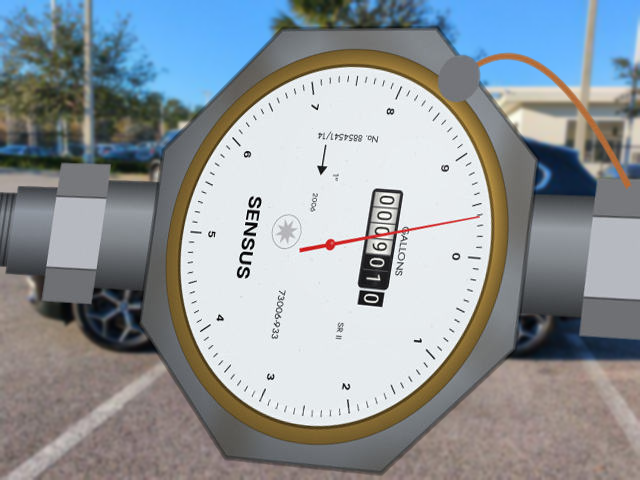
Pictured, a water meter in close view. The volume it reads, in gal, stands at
9009.6 gal
